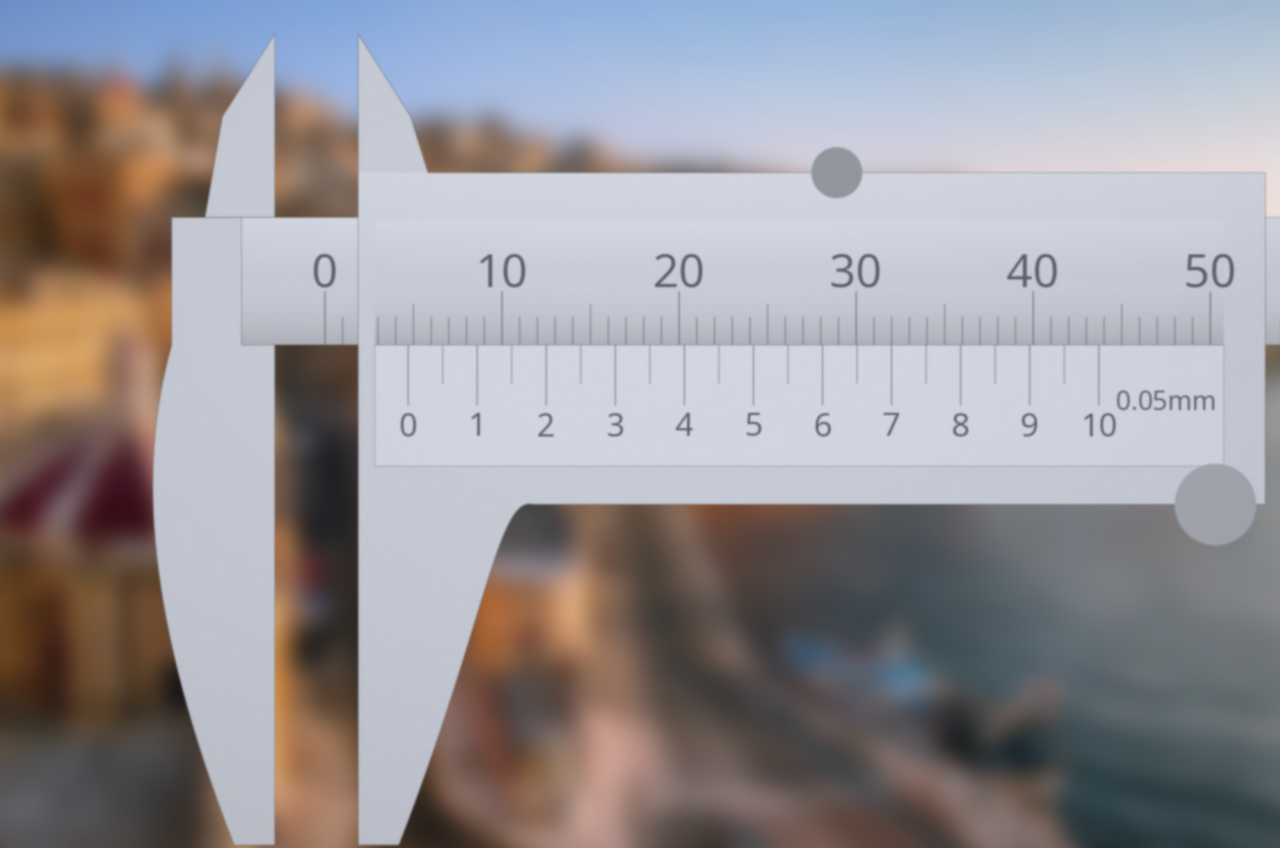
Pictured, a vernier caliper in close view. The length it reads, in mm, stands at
4.7 mm
